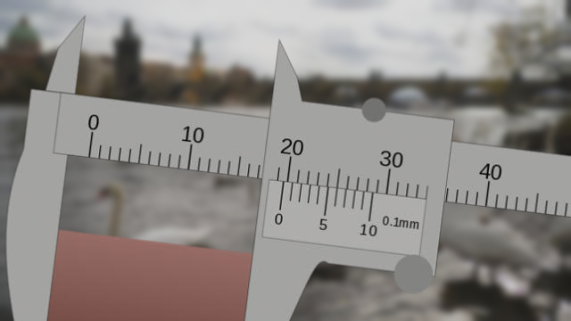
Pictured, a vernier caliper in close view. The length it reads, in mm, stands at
19.6 mm
